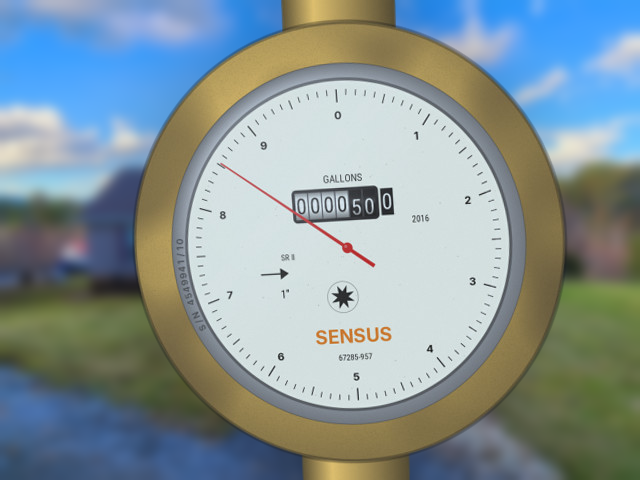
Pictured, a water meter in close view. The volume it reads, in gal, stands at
498.5 gal
